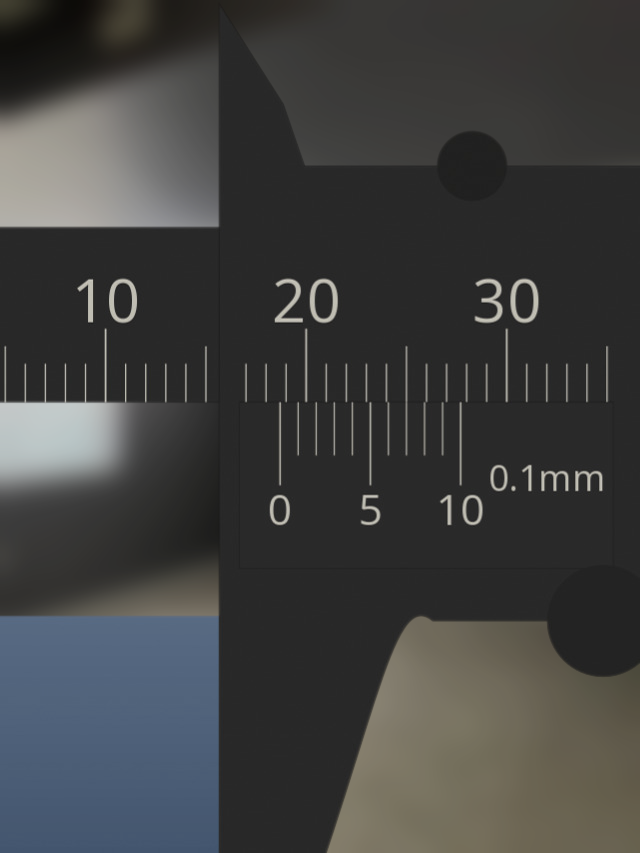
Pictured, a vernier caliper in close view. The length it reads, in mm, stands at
18.7 mm
